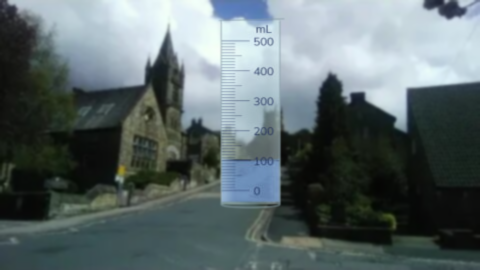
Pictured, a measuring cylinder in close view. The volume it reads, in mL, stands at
100 mL
